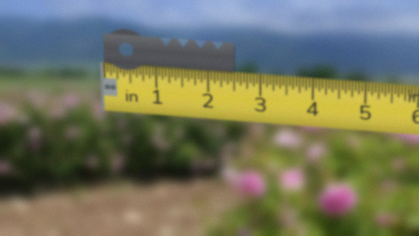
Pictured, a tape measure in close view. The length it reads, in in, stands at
2.5 in
